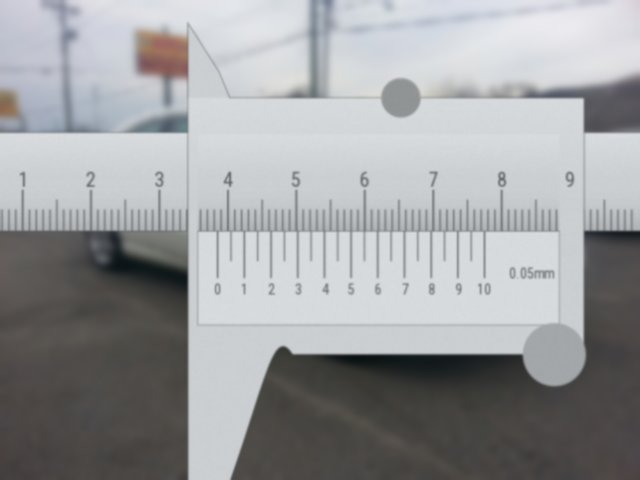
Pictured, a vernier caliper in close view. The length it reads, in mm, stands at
38.5 mm
